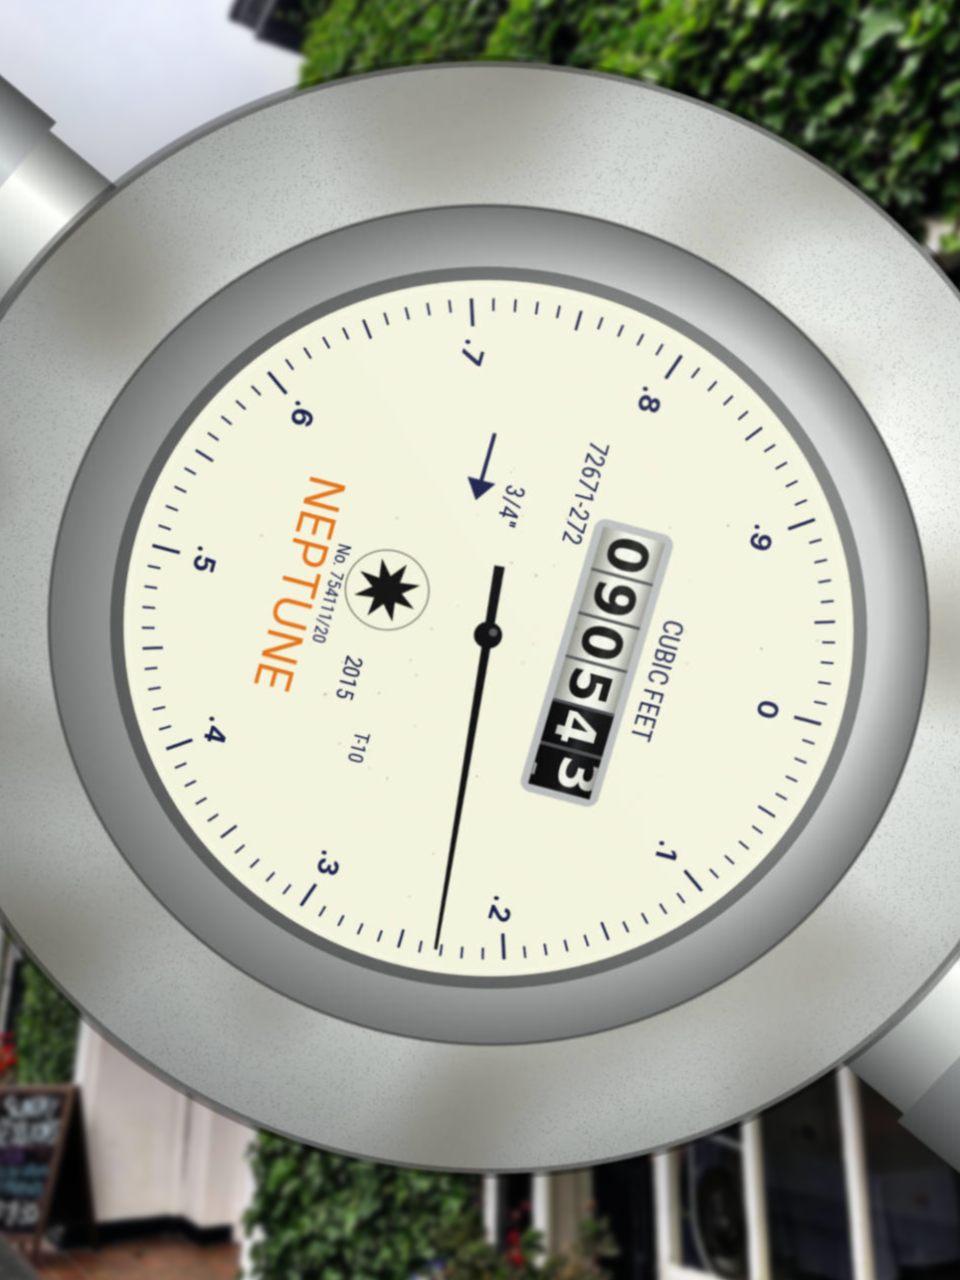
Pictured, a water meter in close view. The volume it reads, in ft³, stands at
90543.23 ft³
